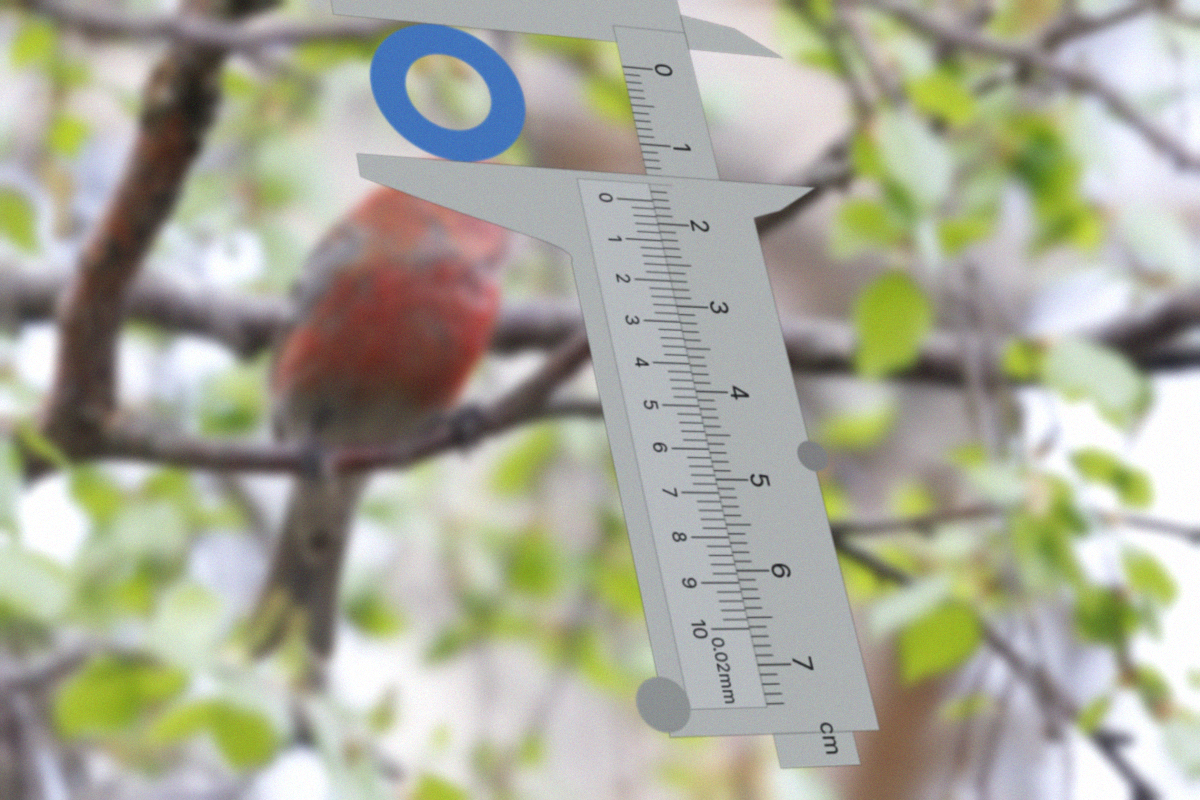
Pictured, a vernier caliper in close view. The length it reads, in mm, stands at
17.2 mm
